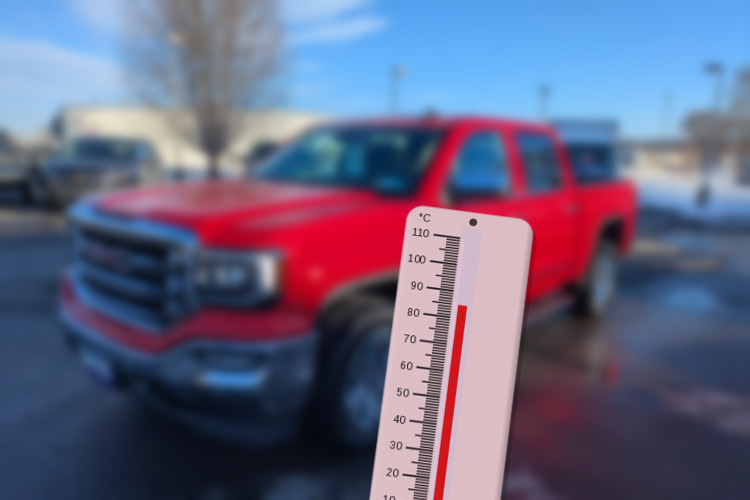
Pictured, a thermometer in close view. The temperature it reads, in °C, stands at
85 °C
